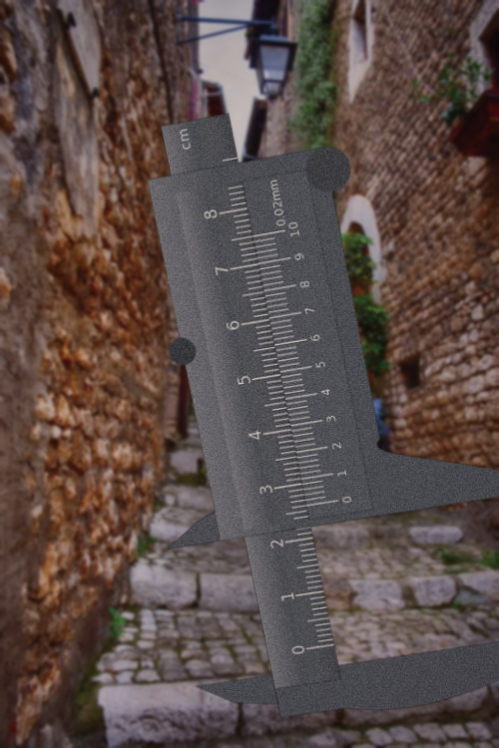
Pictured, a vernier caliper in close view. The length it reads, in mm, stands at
26.0 mm
